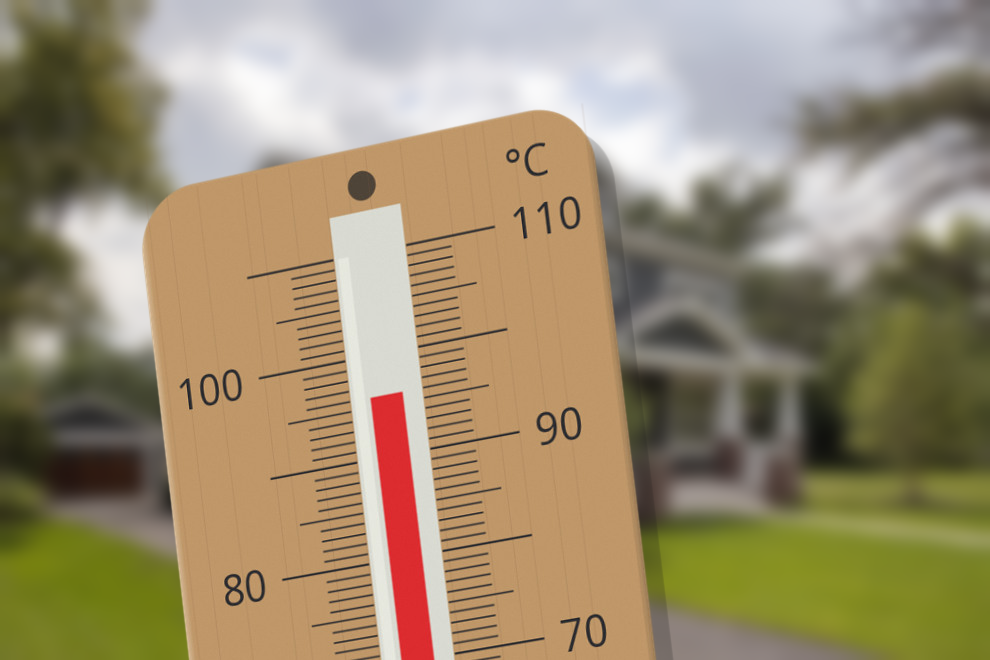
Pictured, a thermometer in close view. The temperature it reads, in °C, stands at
96 °C
